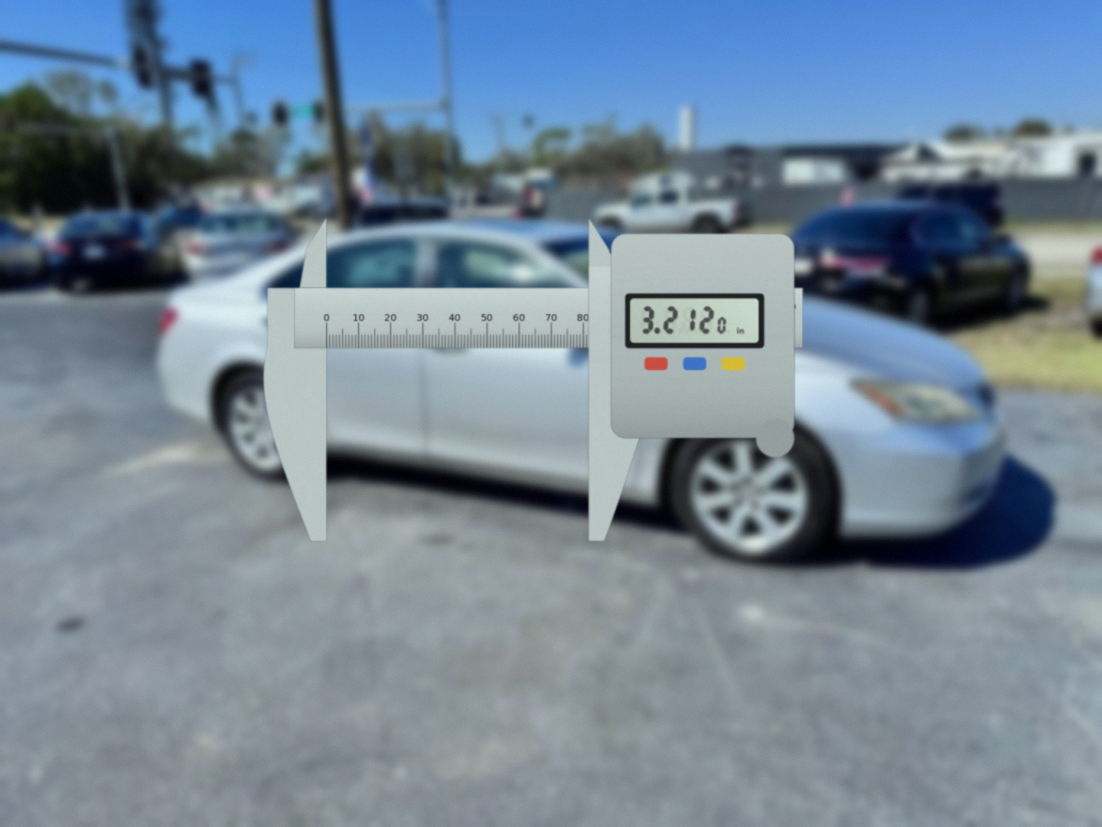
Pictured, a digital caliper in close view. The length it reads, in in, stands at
3.2120 in
